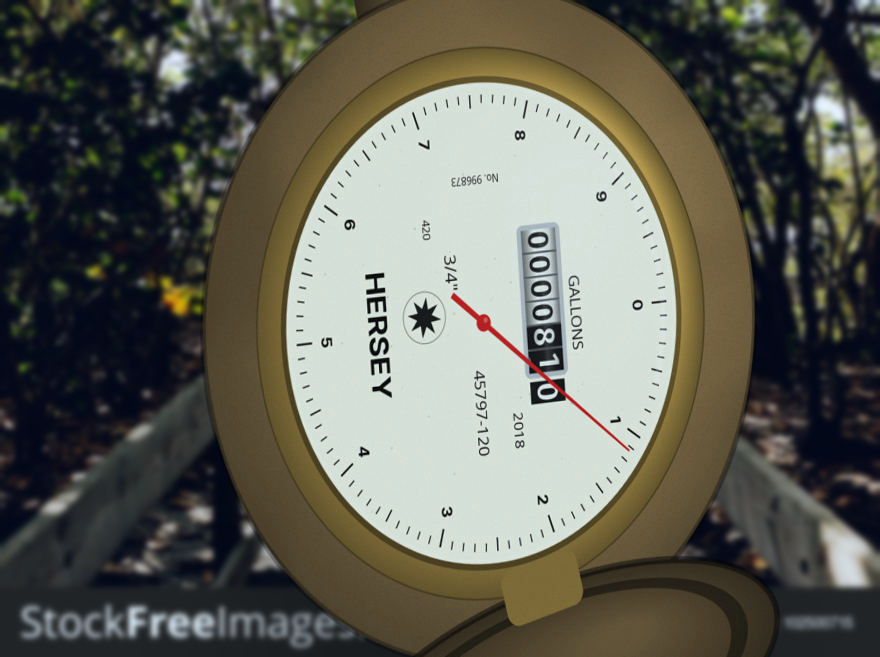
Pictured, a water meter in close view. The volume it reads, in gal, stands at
811.1 gal
